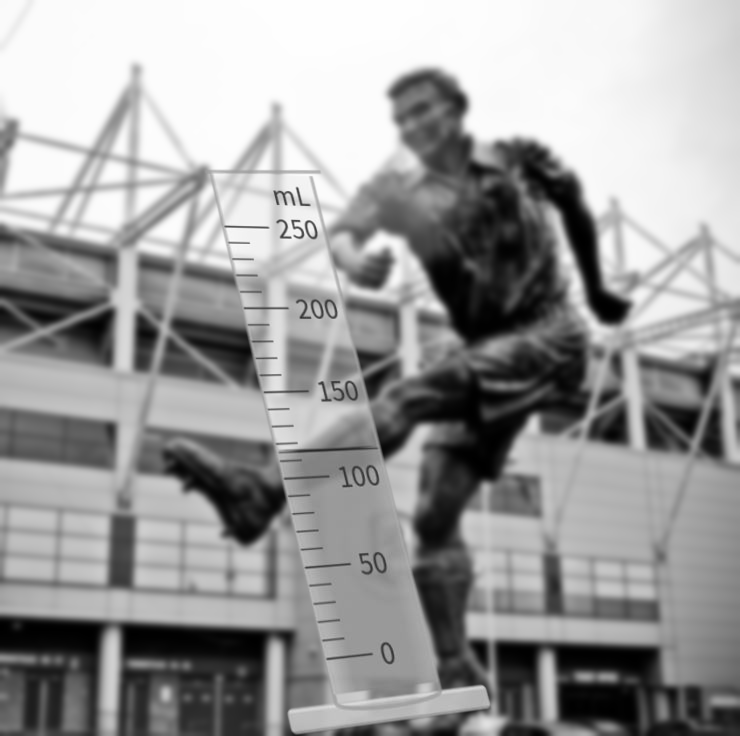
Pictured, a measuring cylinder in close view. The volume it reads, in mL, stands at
115 mL
